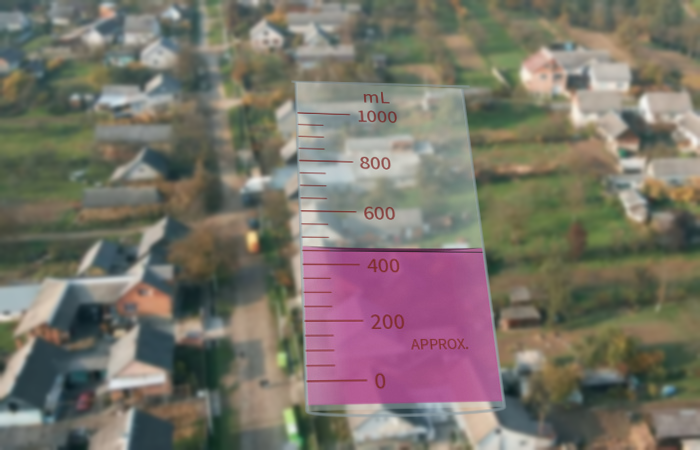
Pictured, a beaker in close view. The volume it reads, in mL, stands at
450 mL
